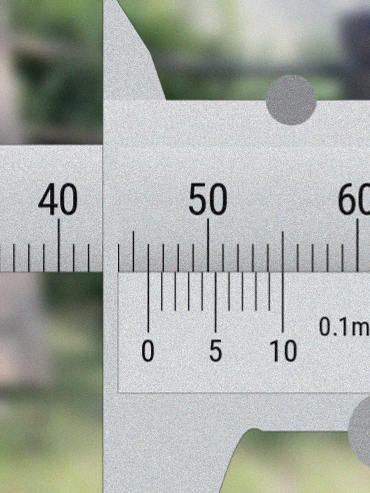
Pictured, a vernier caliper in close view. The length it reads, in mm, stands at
46.0 mm
